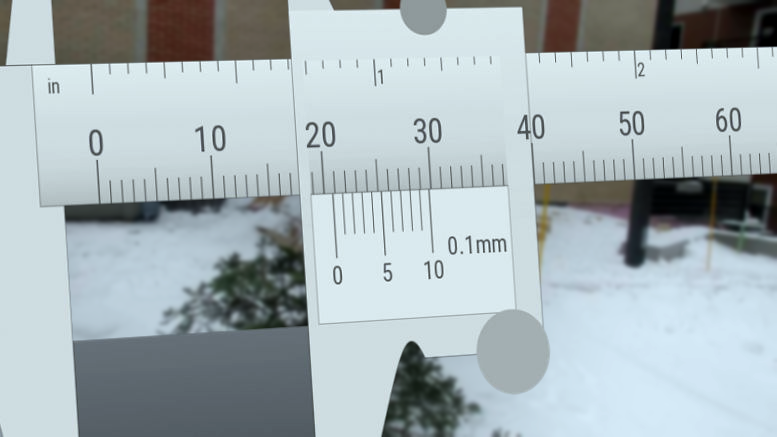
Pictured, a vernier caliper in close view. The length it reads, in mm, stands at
20.8 mm
